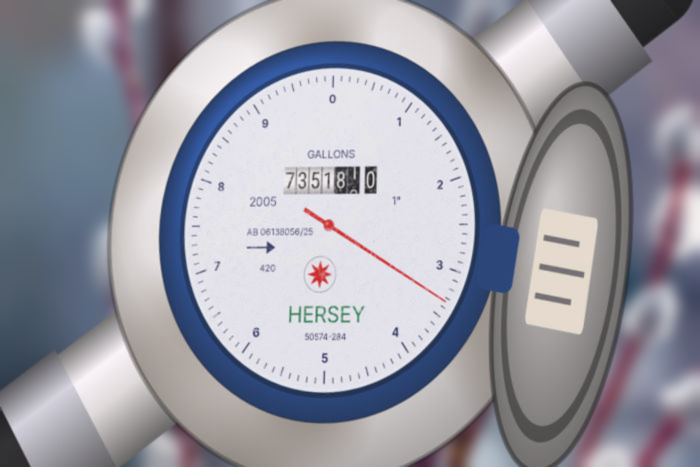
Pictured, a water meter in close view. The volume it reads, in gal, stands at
7351813.3 gal
